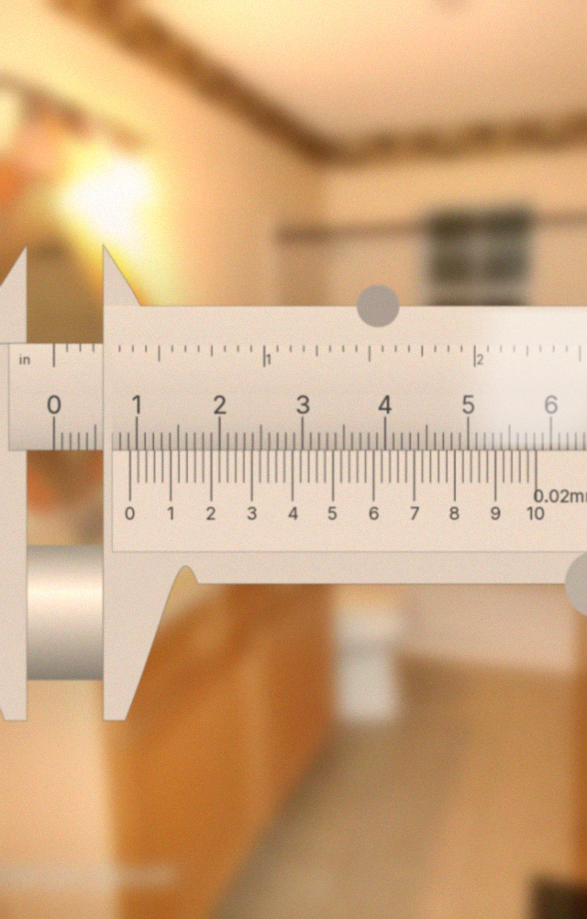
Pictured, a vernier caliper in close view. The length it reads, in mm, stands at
9.2 mm
